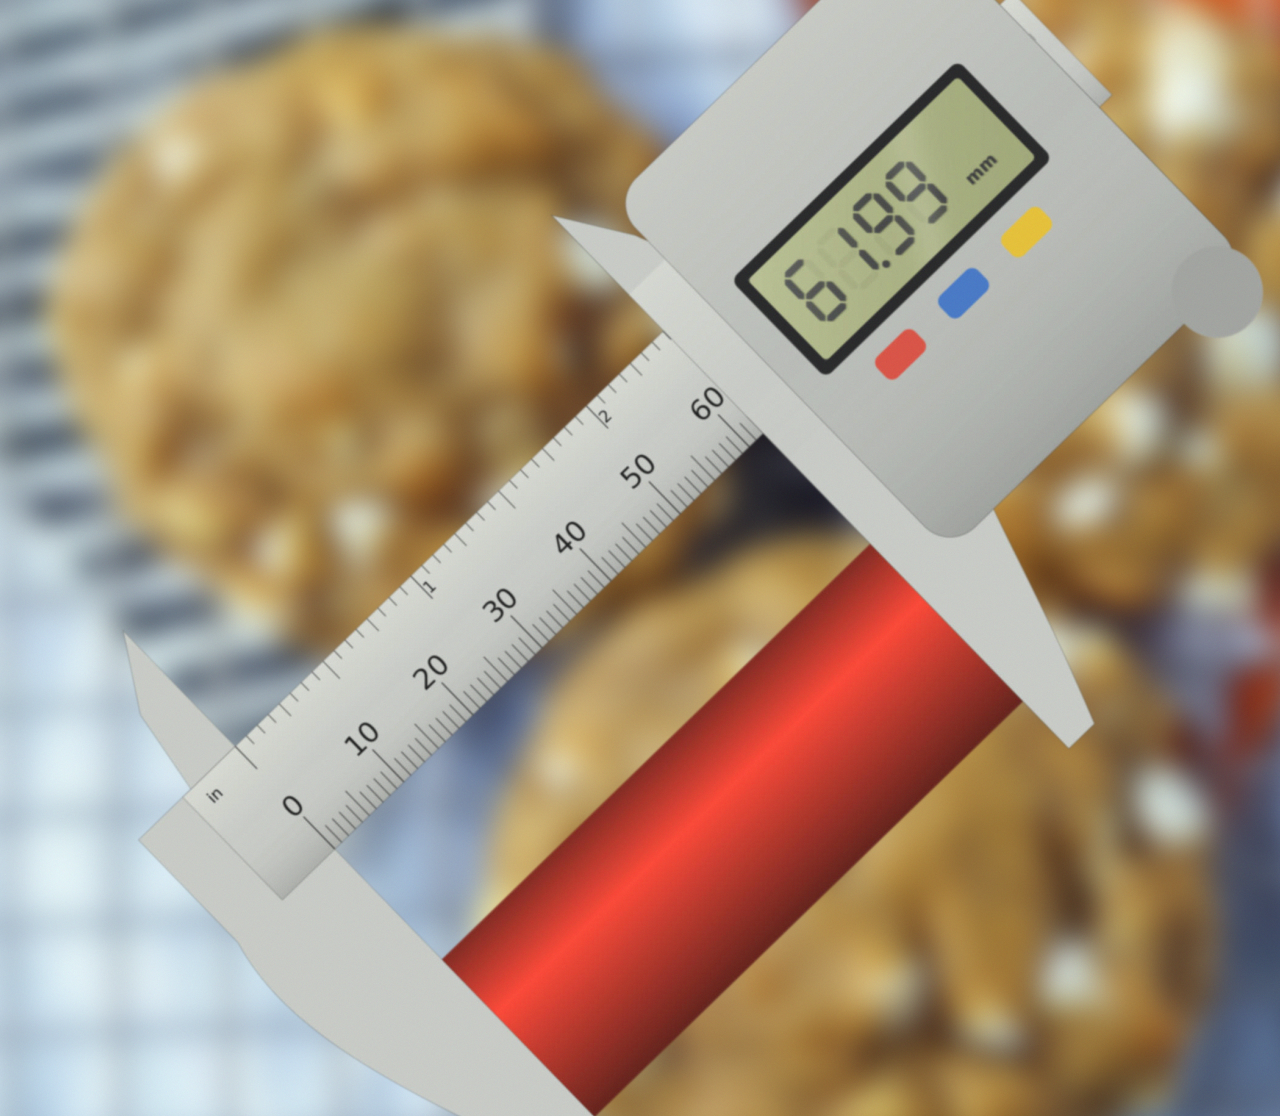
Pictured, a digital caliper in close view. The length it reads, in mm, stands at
61.99 mm
